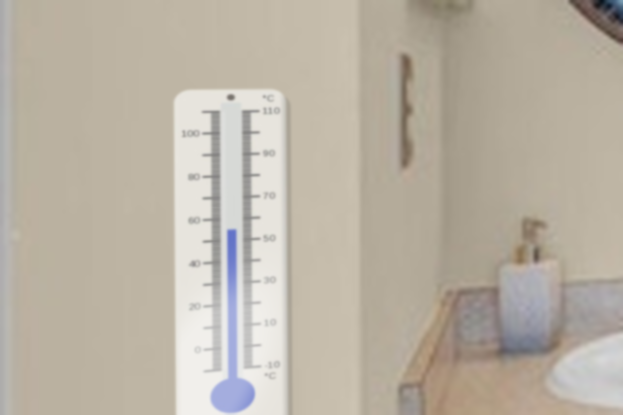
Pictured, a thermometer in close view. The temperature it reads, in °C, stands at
55 °C
